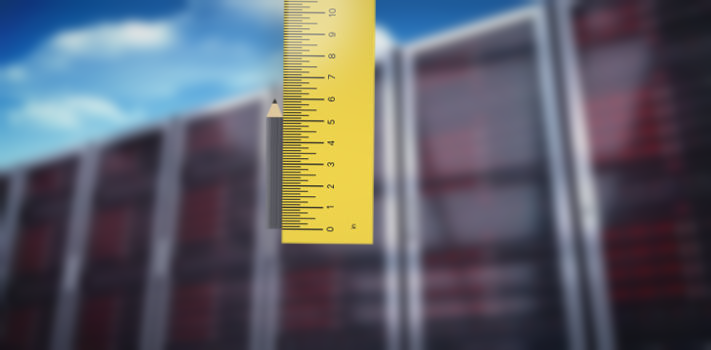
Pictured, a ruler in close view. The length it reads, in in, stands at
6 in
